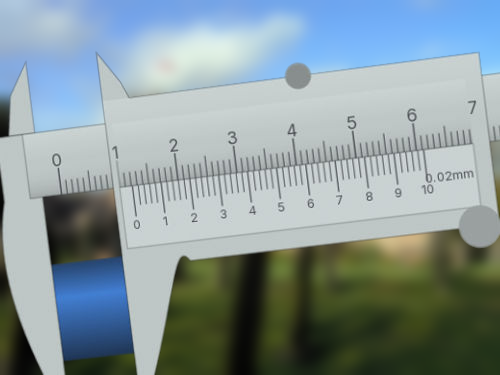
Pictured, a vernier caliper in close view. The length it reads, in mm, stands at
12.2 mm
